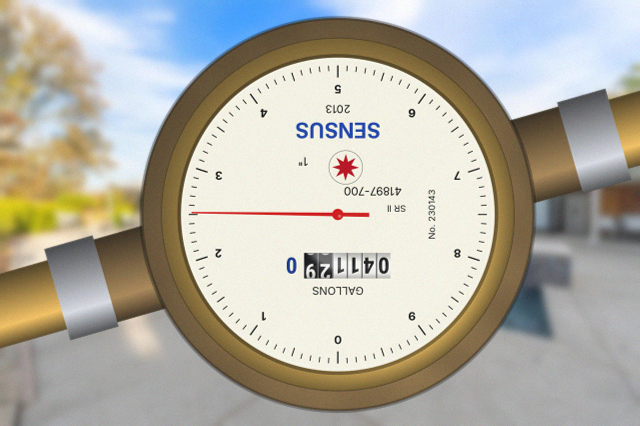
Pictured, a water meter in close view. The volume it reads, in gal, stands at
411292.5 gal
